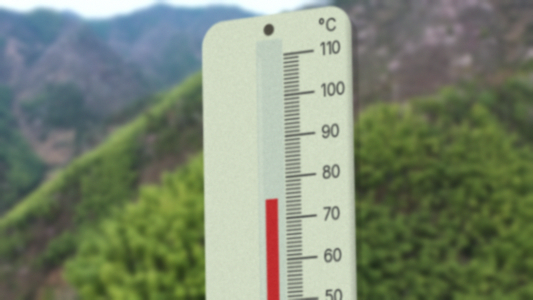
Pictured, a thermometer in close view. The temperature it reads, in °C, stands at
75 °C
